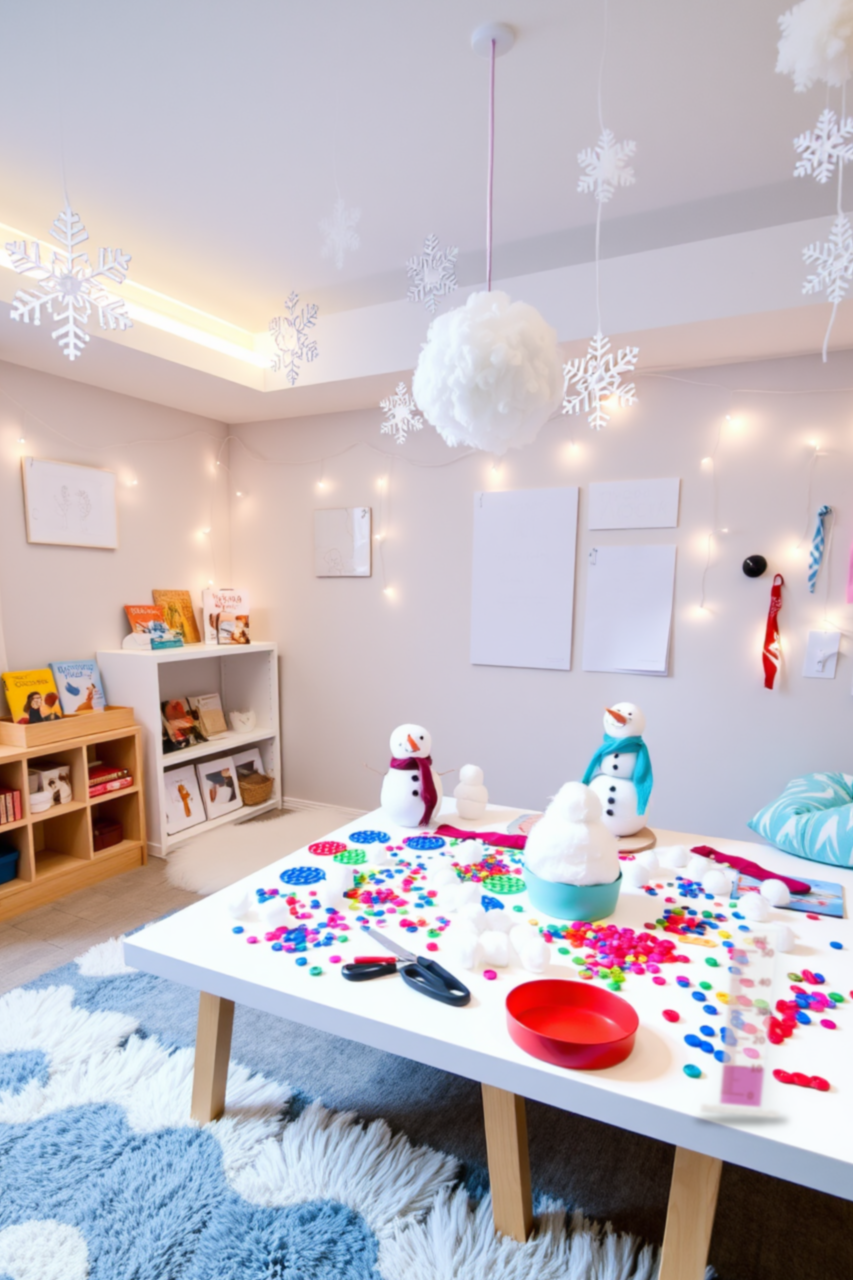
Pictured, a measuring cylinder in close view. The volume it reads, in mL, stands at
10 mL
